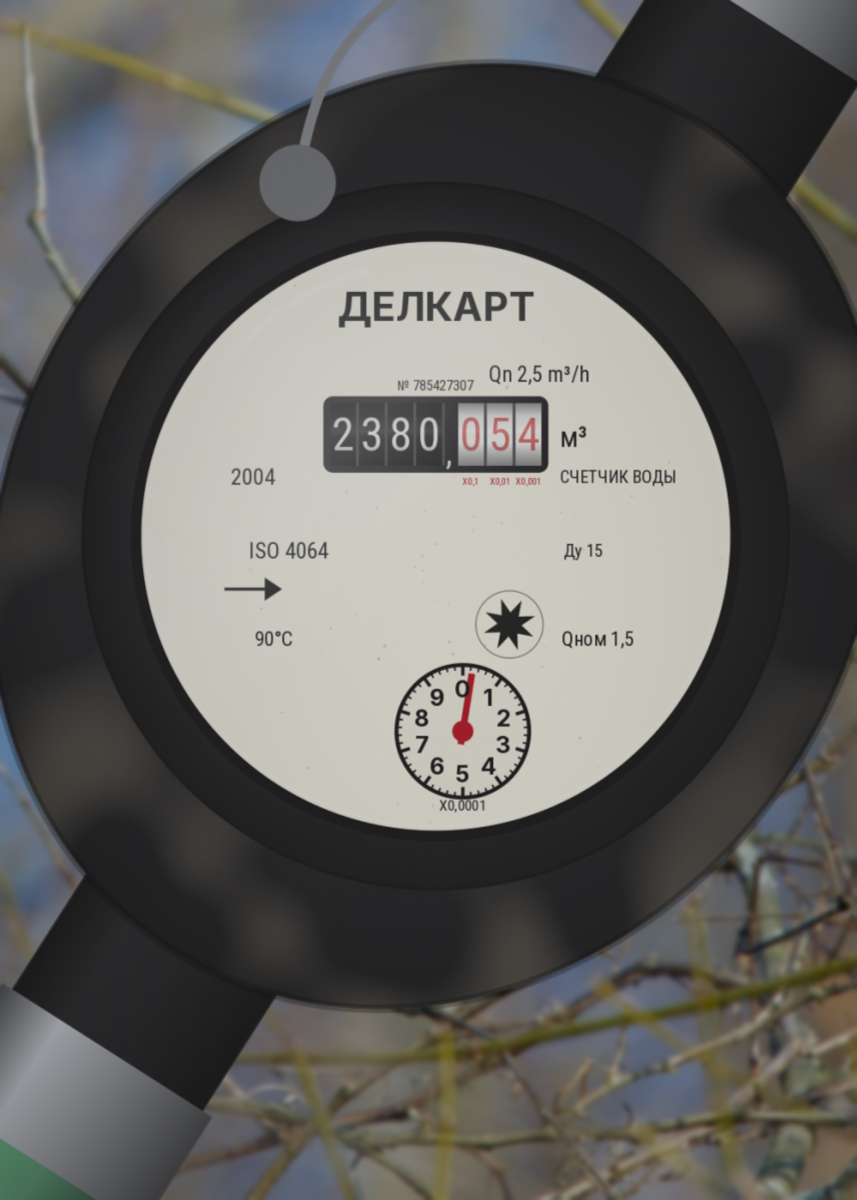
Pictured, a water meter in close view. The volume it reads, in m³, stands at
2380.0540 m³
